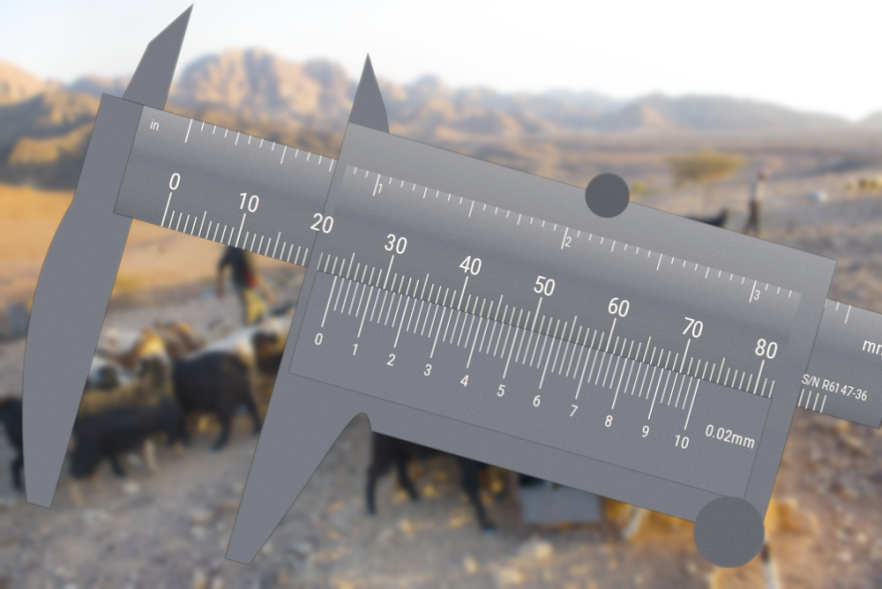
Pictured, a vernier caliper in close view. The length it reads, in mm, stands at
23.6 mm
